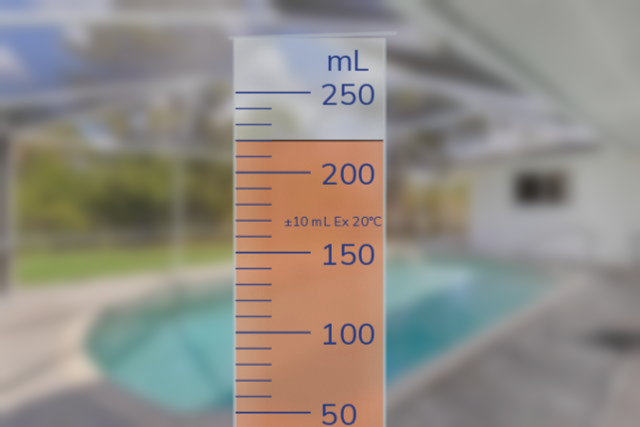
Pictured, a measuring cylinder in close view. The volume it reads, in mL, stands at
220 mL
